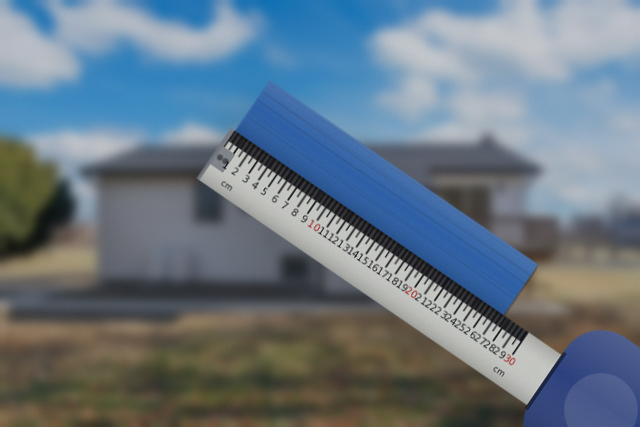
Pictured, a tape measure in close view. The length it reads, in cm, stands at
27.5 cm
